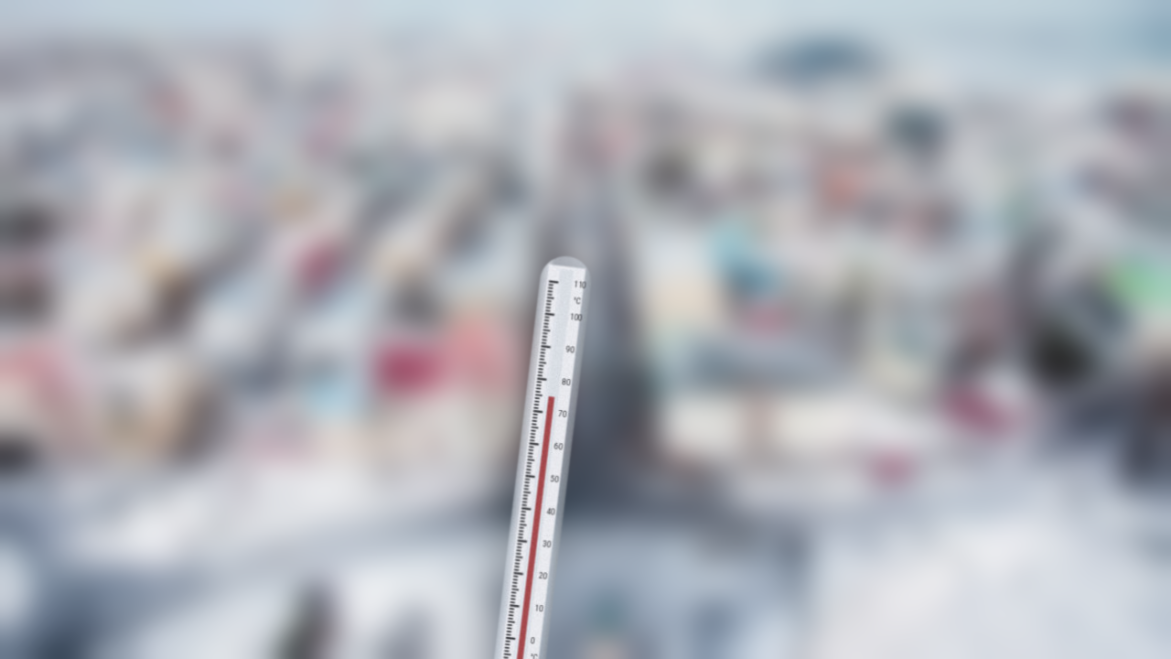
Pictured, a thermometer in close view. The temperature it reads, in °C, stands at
75 °C
